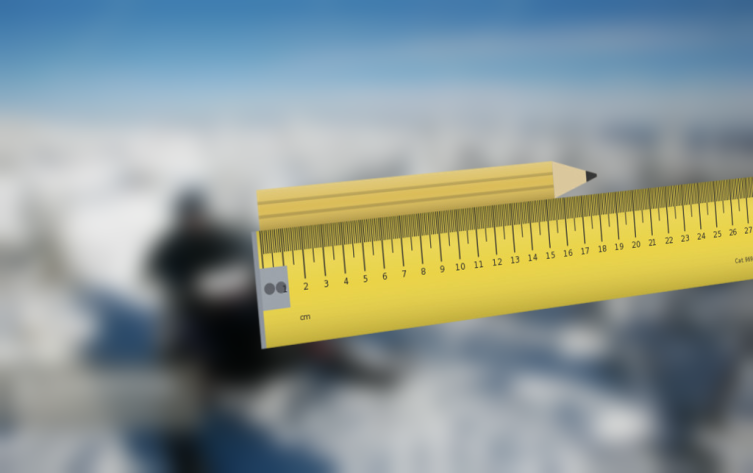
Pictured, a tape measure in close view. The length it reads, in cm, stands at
18 cm
